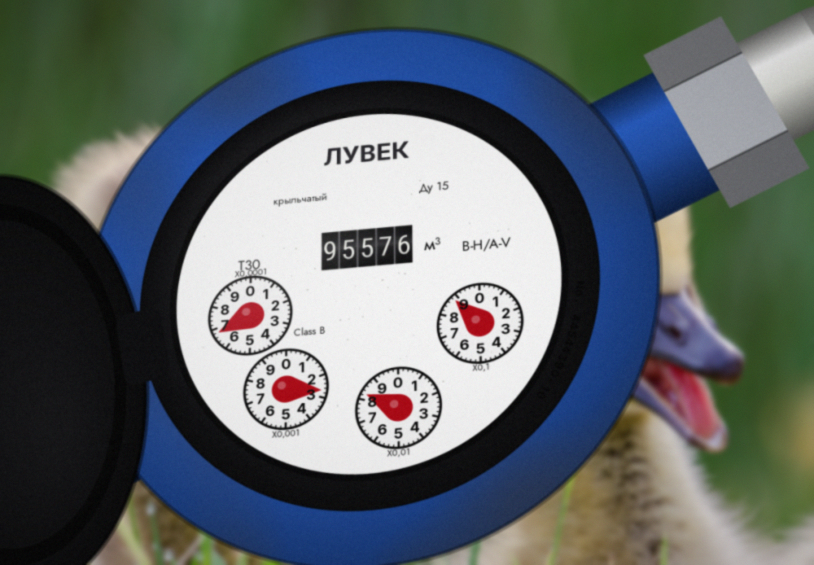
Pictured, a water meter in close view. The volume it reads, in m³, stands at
95576.8826 m³
